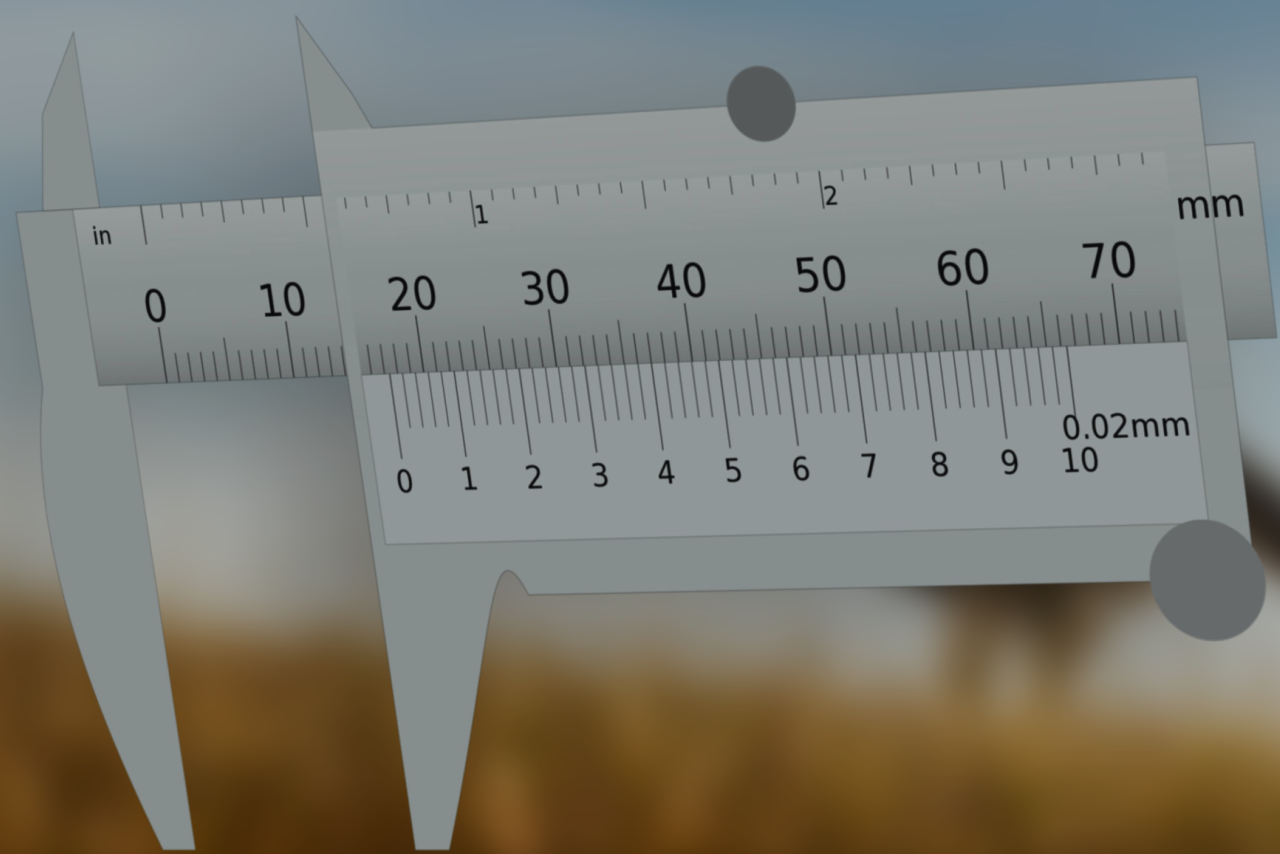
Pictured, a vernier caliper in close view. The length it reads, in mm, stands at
17.4 mm
